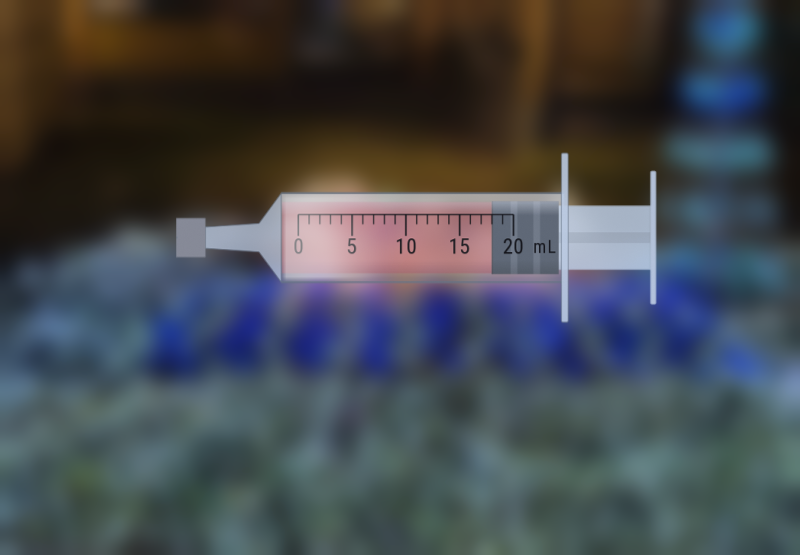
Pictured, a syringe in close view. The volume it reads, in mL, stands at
18 mL
